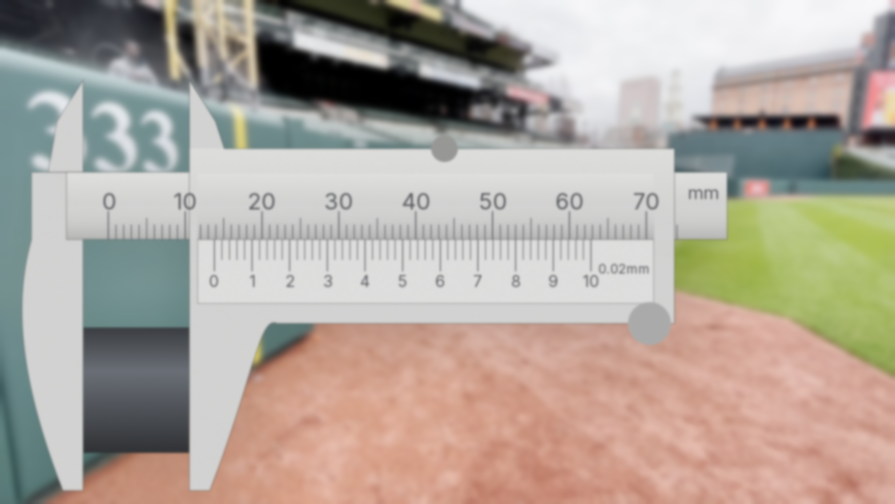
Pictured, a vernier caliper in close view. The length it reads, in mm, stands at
13.8 mm
